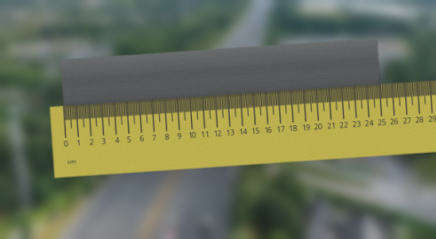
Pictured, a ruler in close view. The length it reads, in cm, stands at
25 cm
